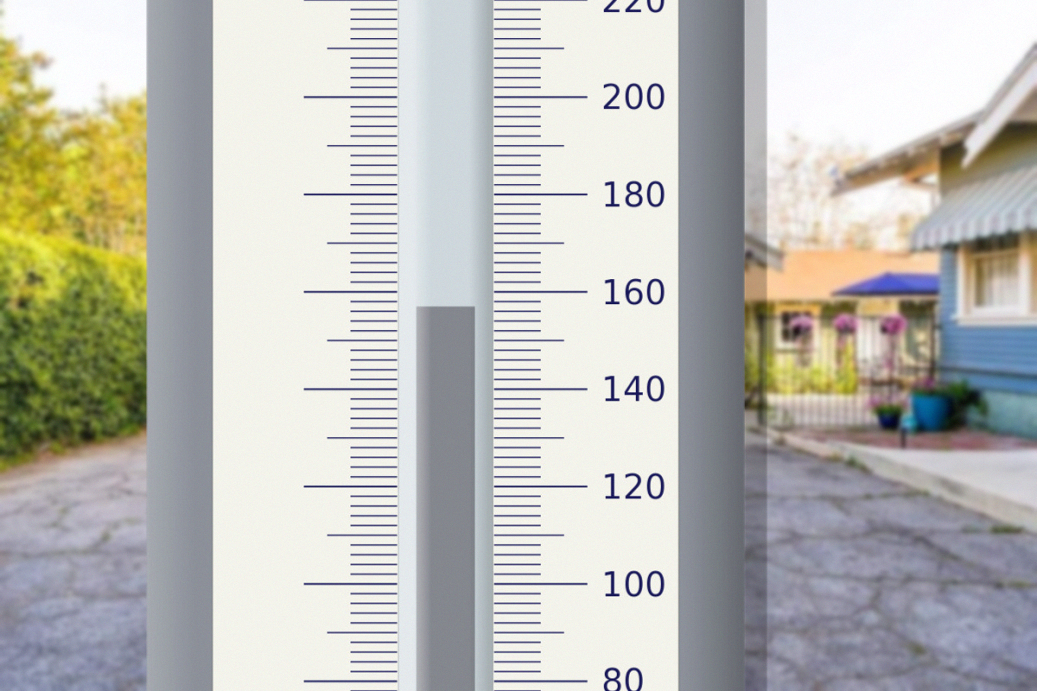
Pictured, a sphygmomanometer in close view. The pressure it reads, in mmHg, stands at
157 mmHg
